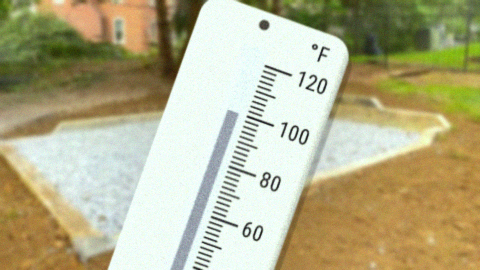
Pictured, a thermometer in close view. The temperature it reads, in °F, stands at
100 °F
